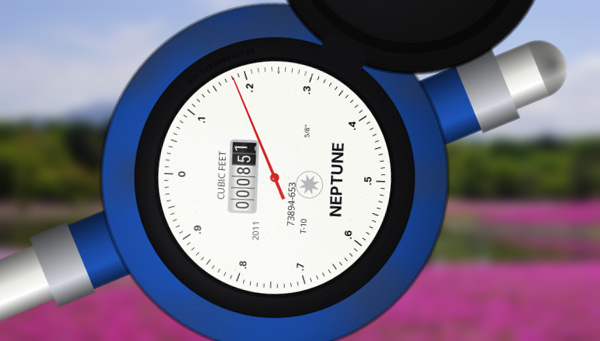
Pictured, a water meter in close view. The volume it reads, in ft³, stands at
851.18 ft³
